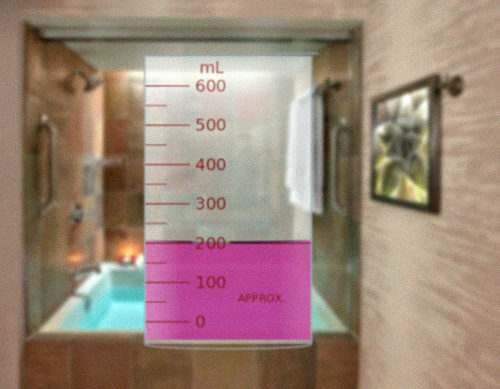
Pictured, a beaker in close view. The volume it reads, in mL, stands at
200 mL
